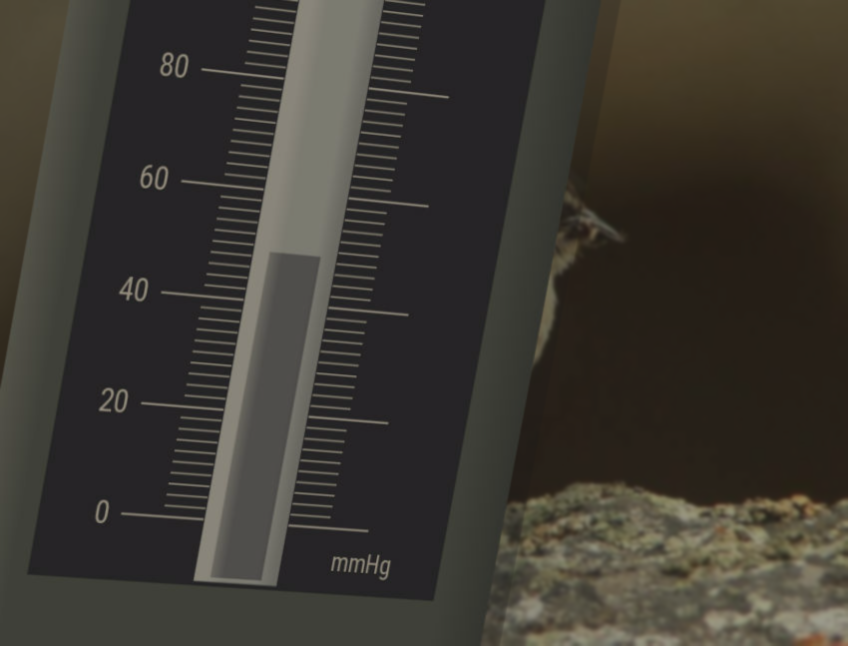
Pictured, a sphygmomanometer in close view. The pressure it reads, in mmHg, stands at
49 mmHg
